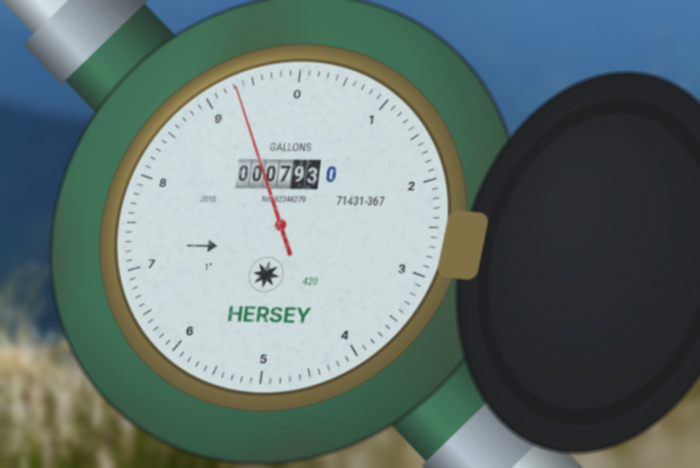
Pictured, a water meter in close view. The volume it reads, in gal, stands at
7929.3 gal
